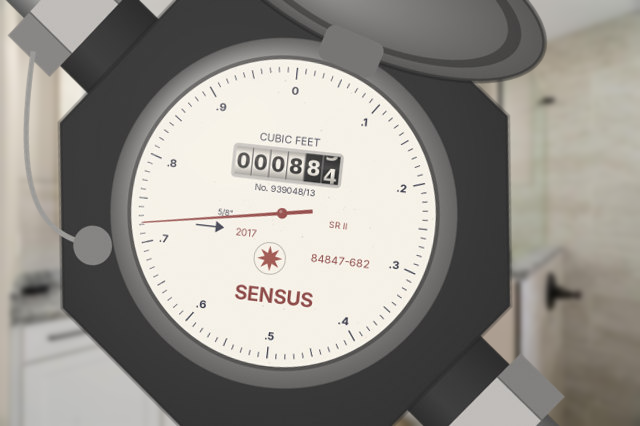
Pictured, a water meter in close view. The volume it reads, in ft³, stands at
883.72 ft³
